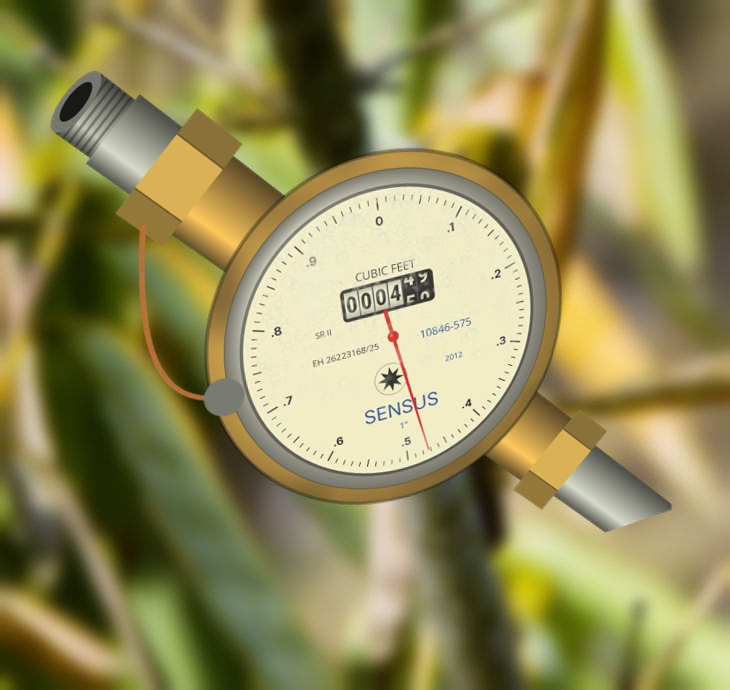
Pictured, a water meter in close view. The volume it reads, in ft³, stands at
449.47 ft³
